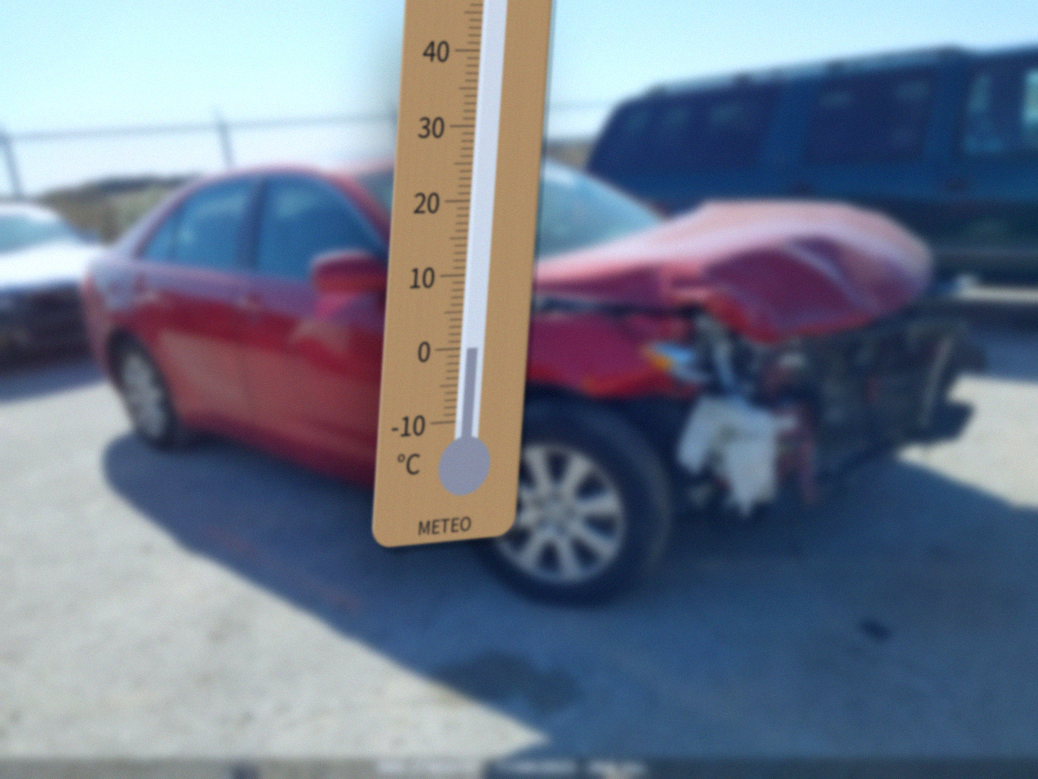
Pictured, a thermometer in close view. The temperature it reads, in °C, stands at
0 °C
